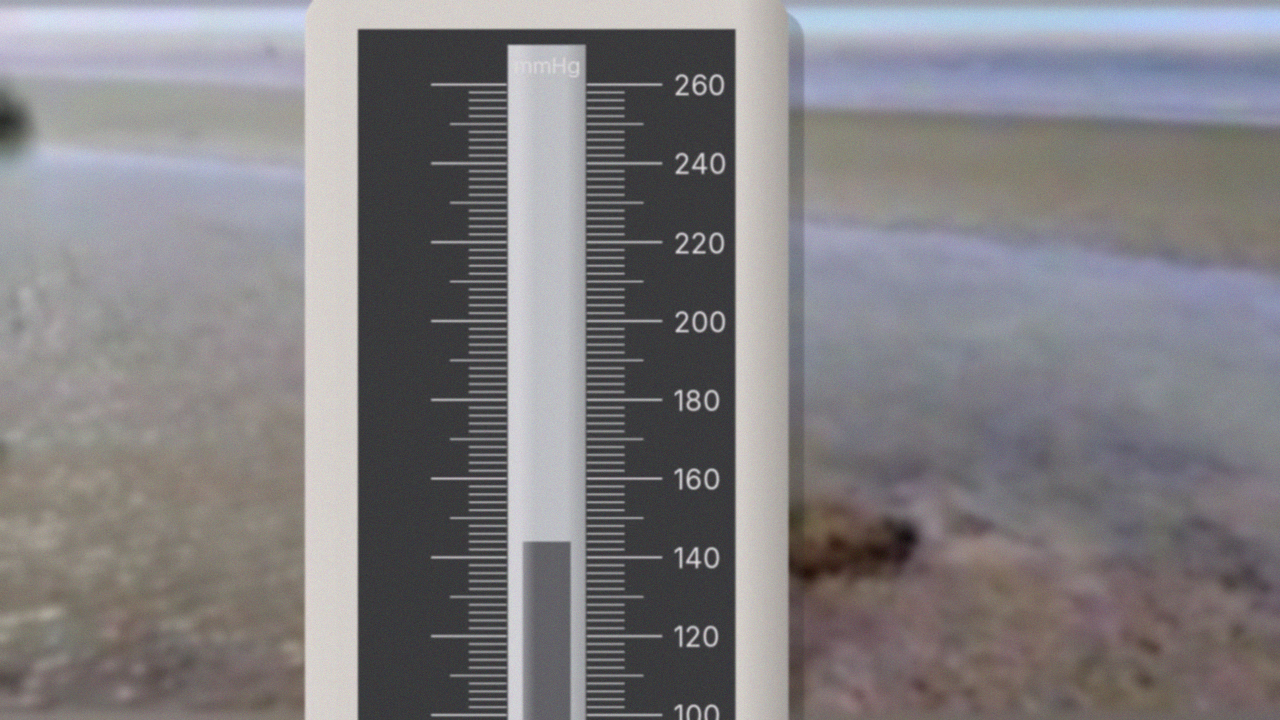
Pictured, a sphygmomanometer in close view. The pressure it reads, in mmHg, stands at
144 mmHg
